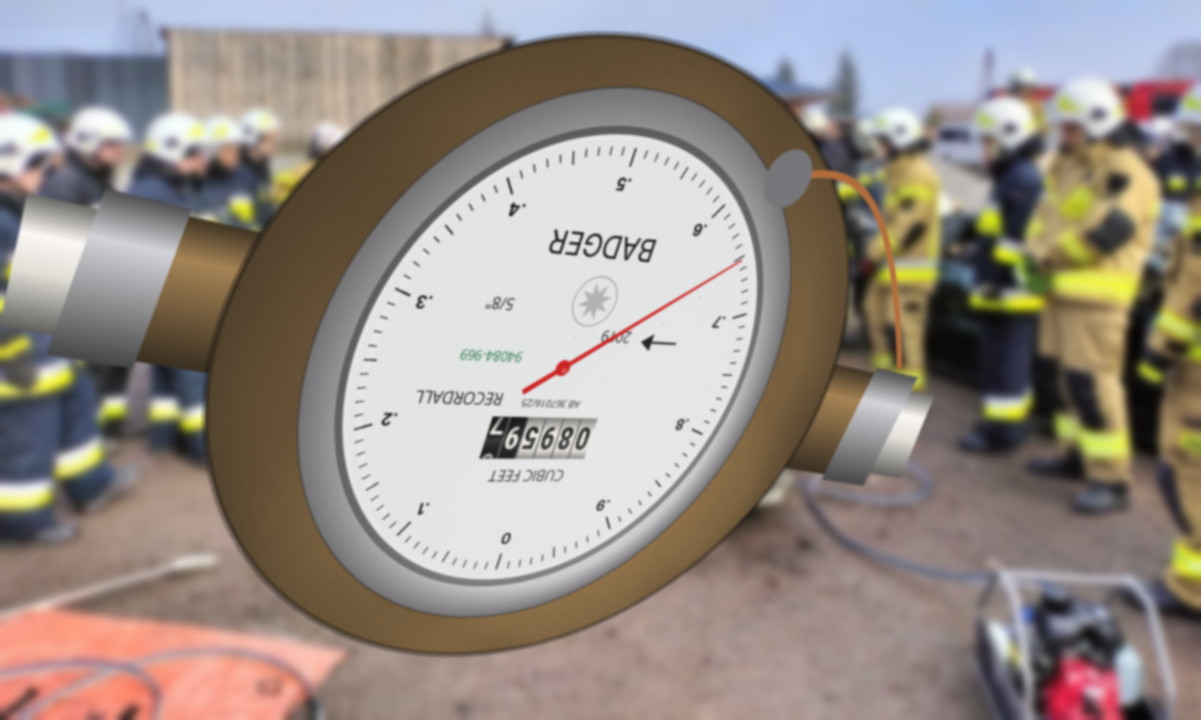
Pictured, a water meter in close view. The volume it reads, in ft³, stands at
89596.65 ft³
